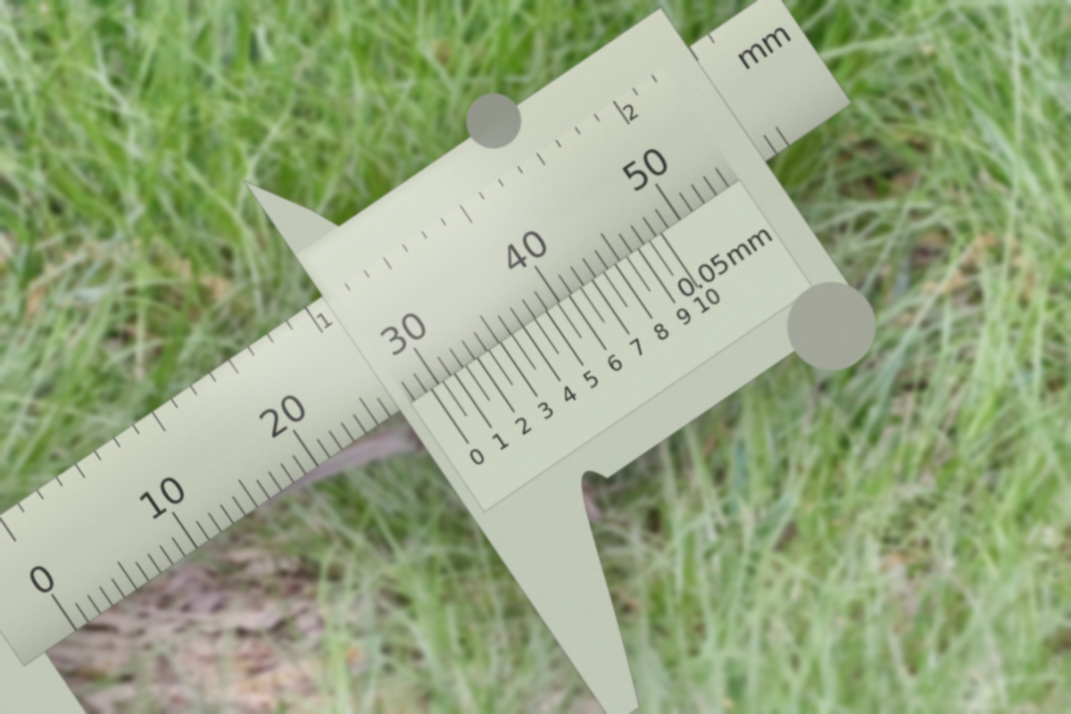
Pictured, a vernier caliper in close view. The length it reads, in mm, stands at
29.4 mm
